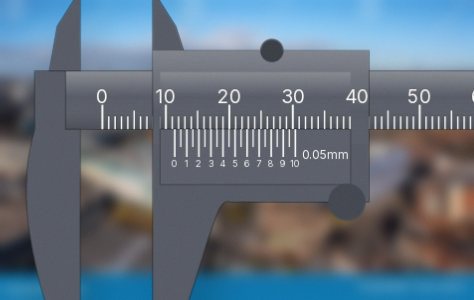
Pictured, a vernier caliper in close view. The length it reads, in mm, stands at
11.4 mm
